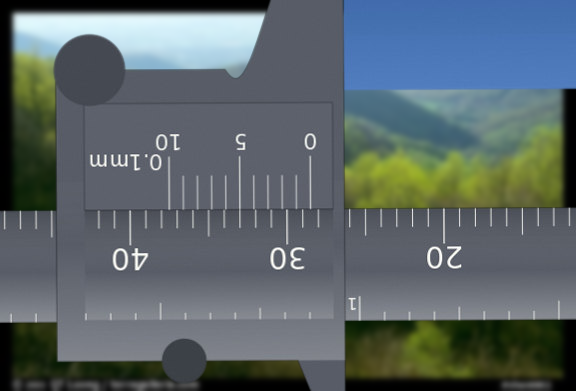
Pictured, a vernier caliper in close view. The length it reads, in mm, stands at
28.5 mm
